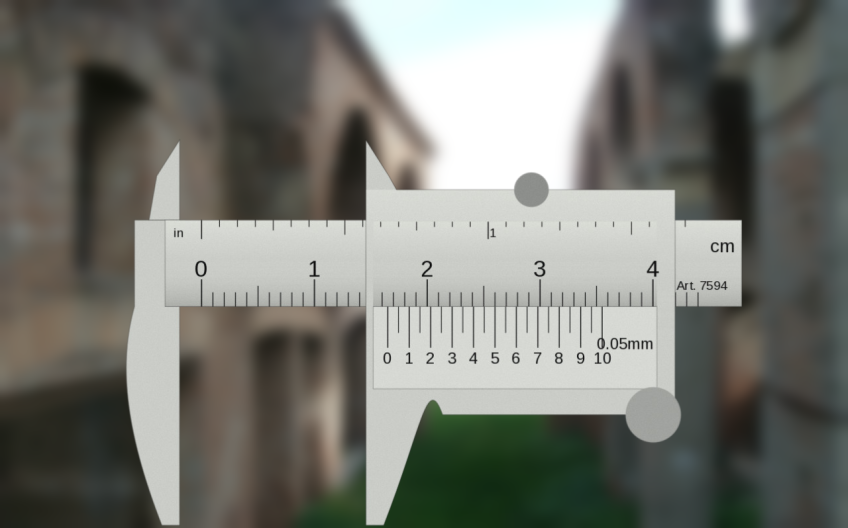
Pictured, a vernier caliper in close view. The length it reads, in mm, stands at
16.5 mm
